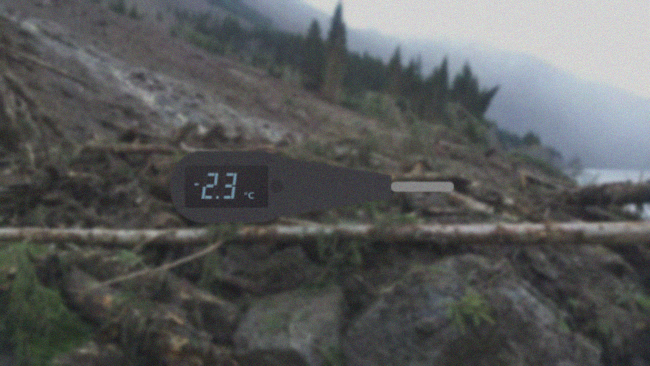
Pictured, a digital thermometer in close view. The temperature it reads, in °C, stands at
-2.3 °C
